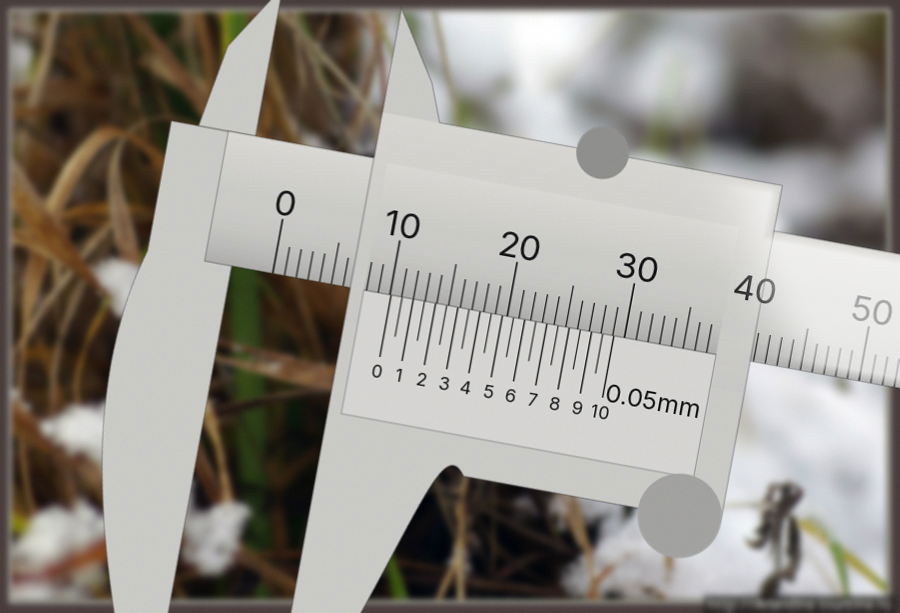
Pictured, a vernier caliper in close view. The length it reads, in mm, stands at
10.1 mm
